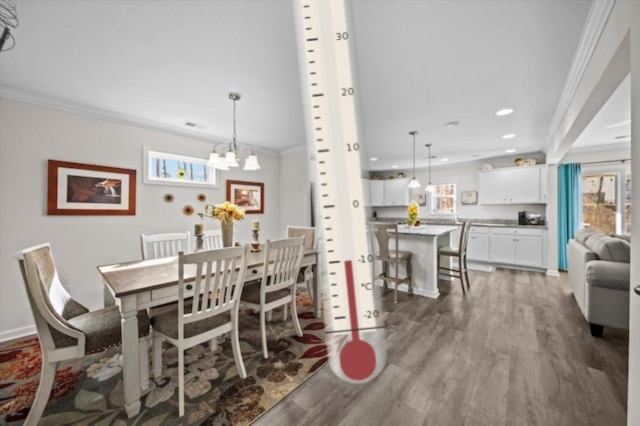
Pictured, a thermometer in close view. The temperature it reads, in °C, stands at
-10 °C
